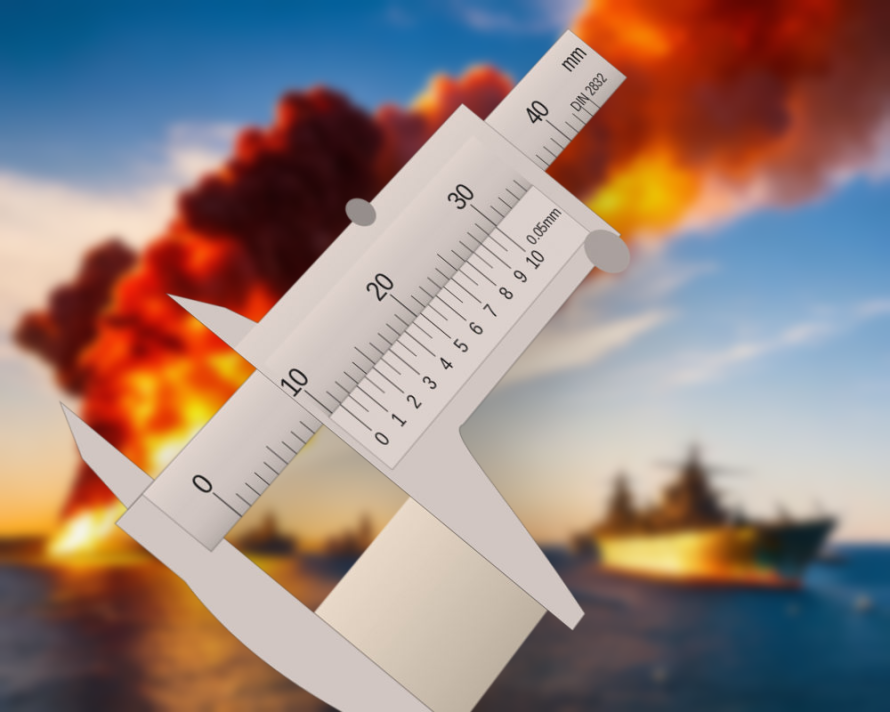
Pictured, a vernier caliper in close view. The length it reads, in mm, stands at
10.9 mm
